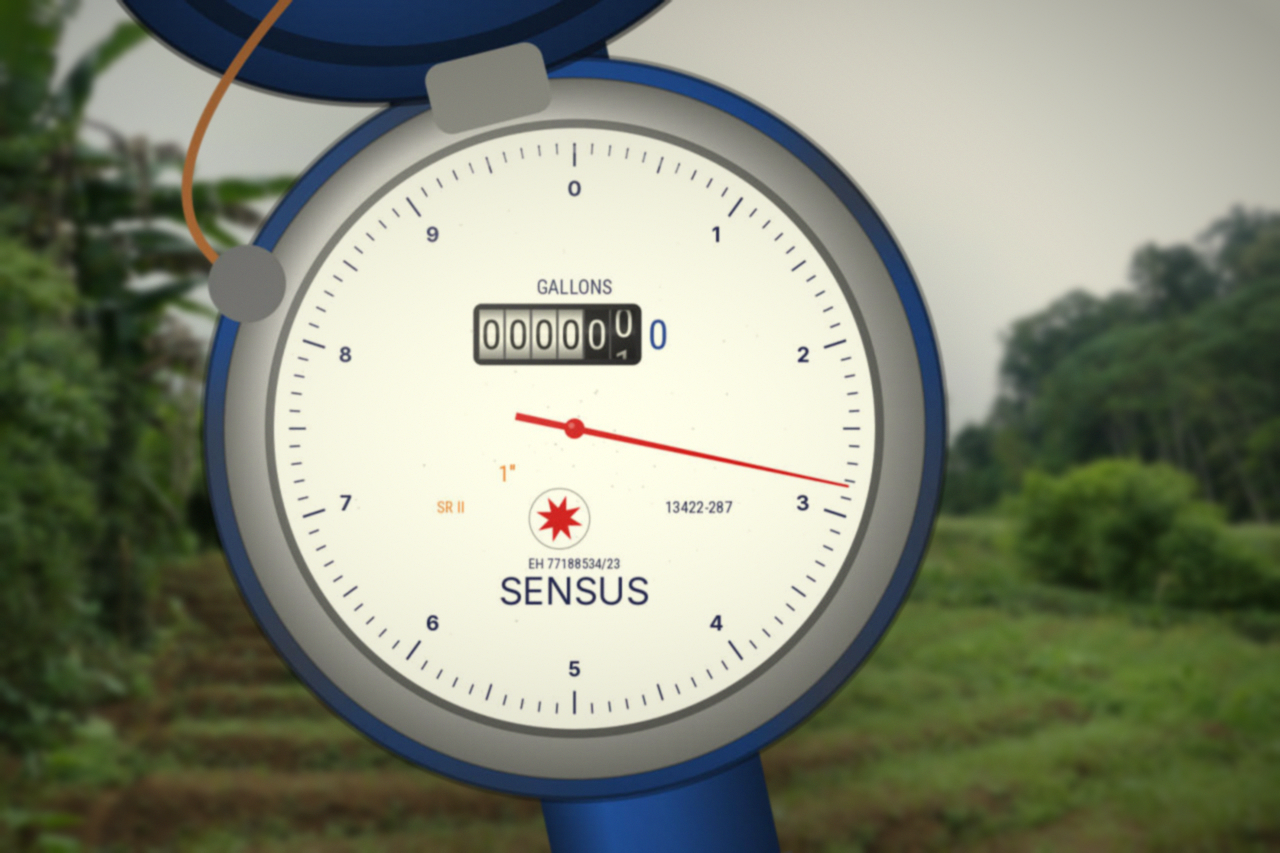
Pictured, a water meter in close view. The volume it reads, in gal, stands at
2.8 gal
